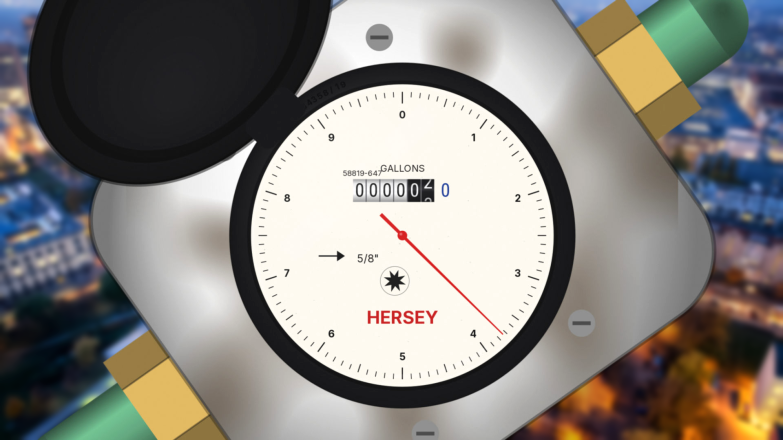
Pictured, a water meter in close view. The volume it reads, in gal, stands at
23.7 gal
